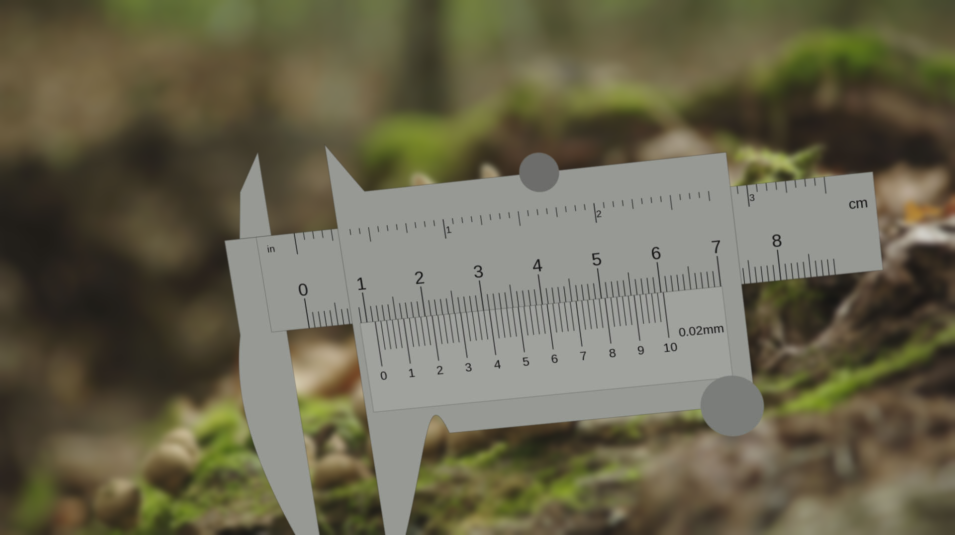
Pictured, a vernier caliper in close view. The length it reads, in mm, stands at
11.4 mm
